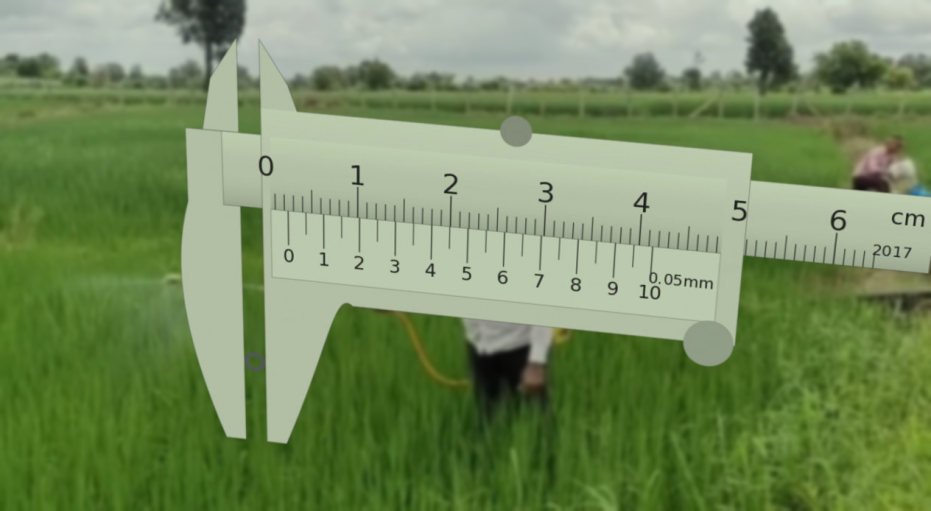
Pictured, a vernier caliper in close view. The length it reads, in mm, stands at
2.4 mm
